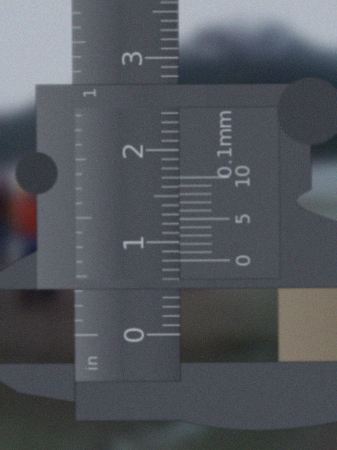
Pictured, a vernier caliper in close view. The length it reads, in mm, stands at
8.0 mm
